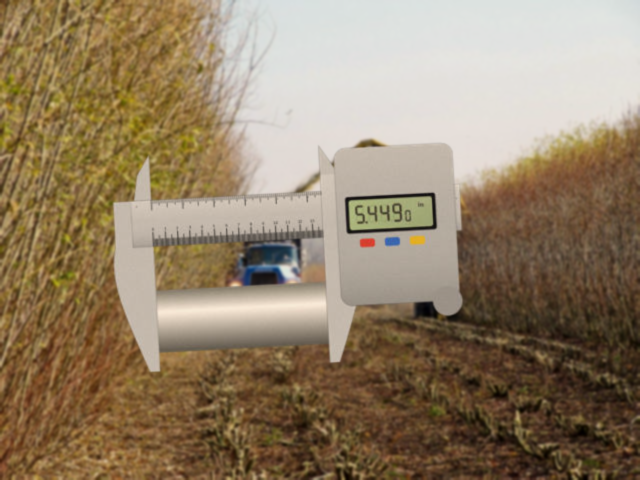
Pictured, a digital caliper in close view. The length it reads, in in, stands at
5.4490 in
